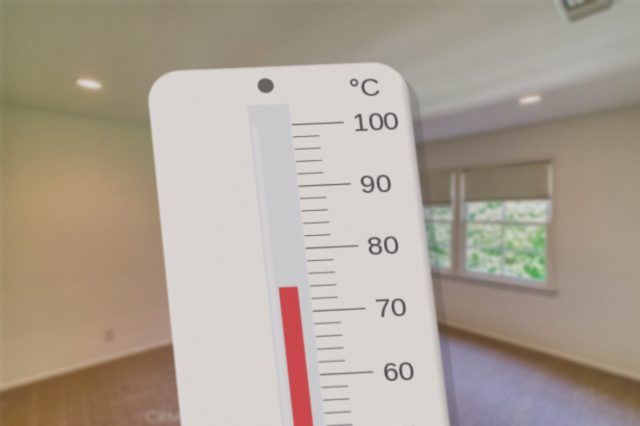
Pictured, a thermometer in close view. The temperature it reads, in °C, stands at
74 °C
